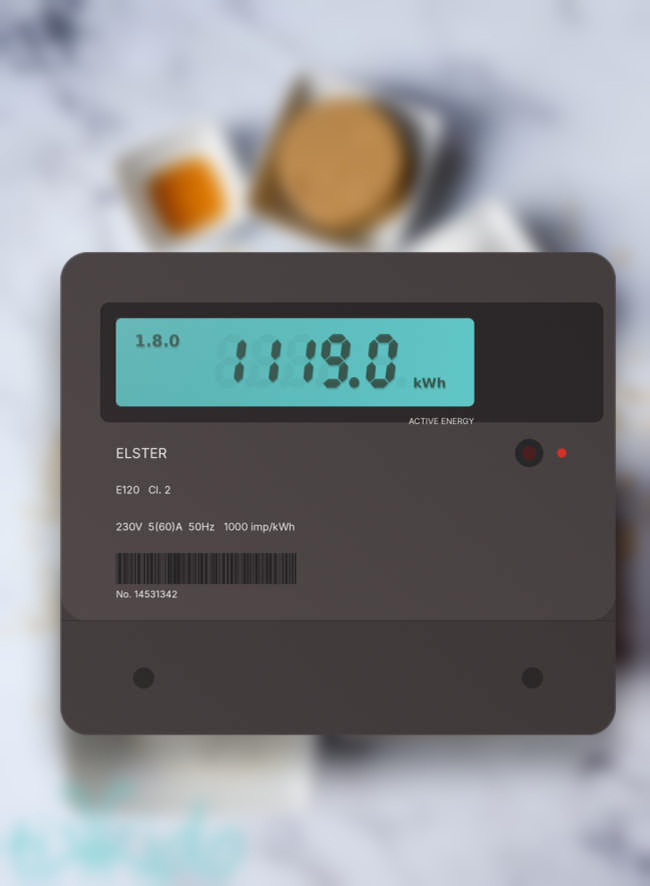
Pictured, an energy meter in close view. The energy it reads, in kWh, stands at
1119.0 kWh
